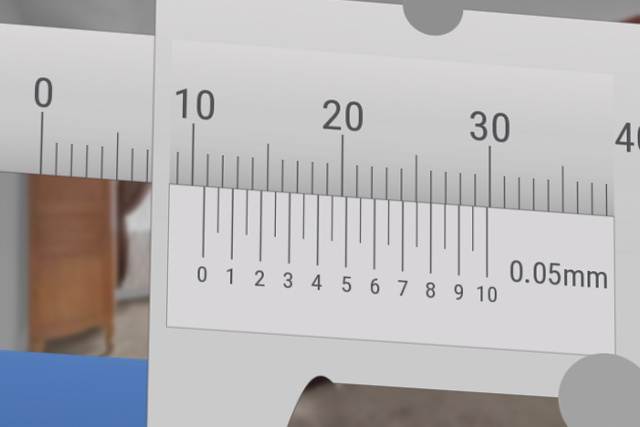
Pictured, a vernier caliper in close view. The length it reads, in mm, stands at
10.8 mm
